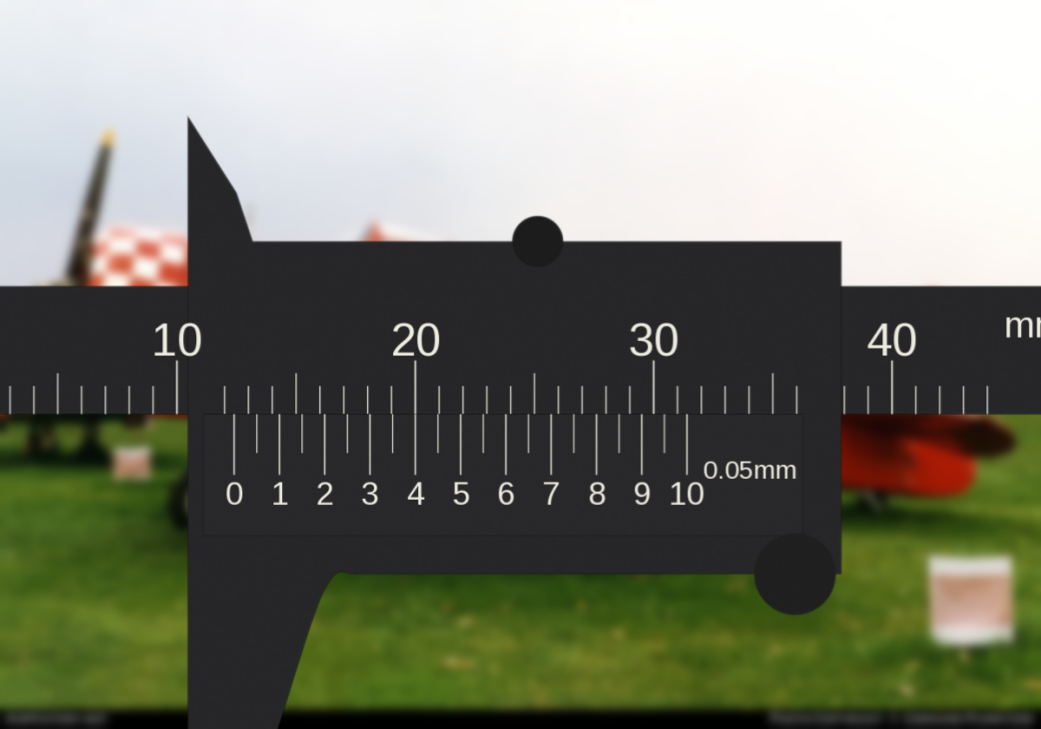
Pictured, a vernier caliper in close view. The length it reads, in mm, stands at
12.40 mm
